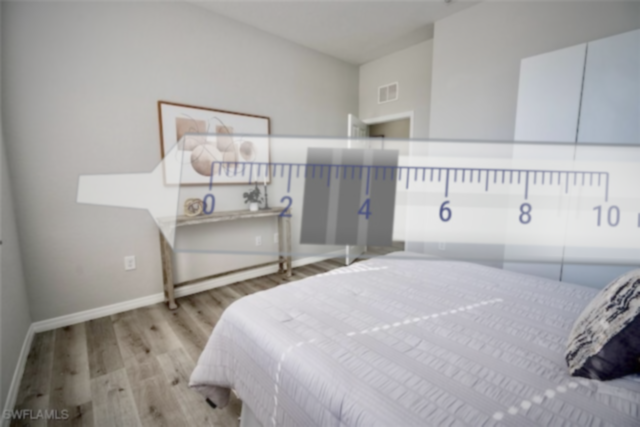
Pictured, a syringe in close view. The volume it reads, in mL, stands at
2.4 mL
